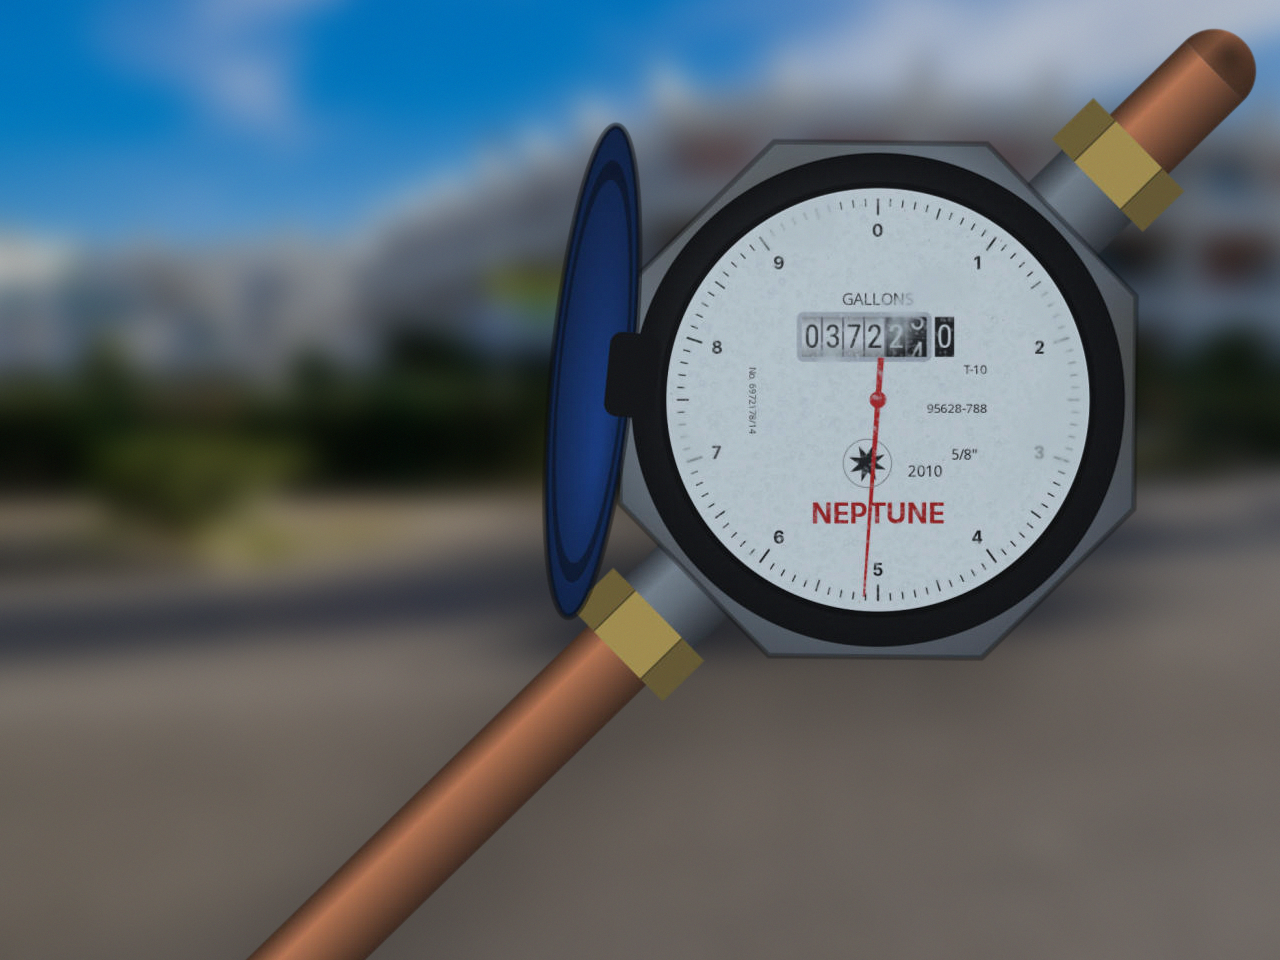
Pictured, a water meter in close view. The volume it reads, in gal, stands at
372235.1 gal
